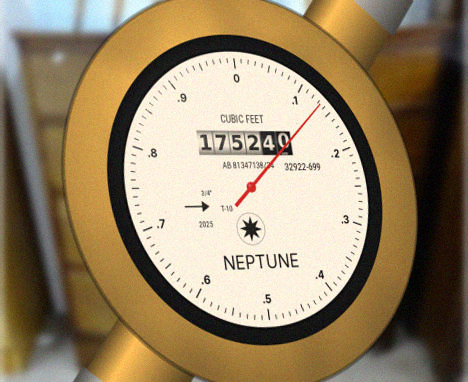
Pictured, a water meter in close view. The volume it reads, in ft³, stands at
175240.13 ft³
